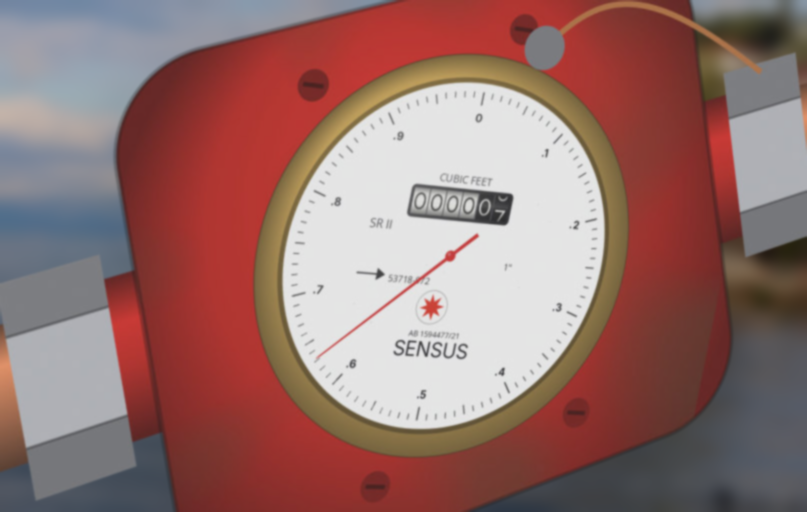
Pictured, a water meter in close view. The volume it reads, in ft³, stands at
6.63 ft³
